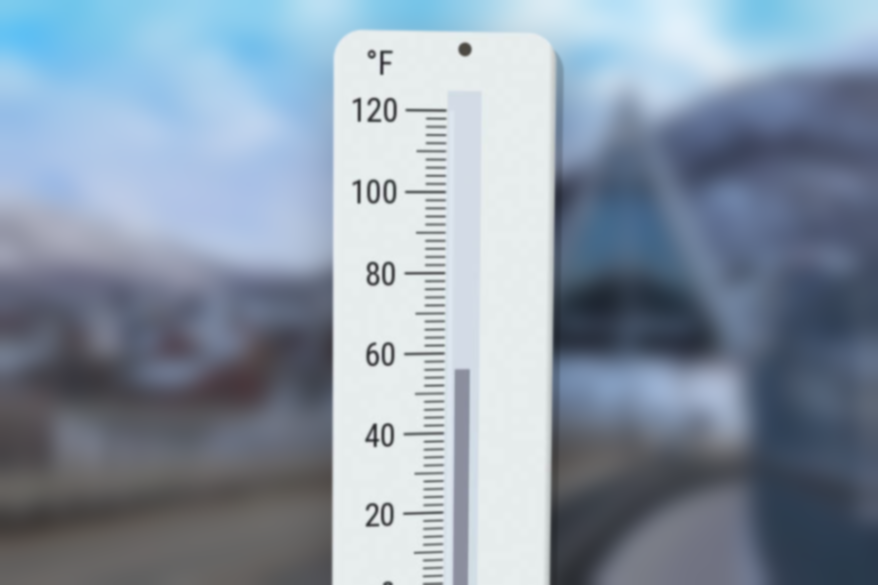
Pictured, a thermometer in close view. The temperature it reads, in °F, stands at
56 °F
